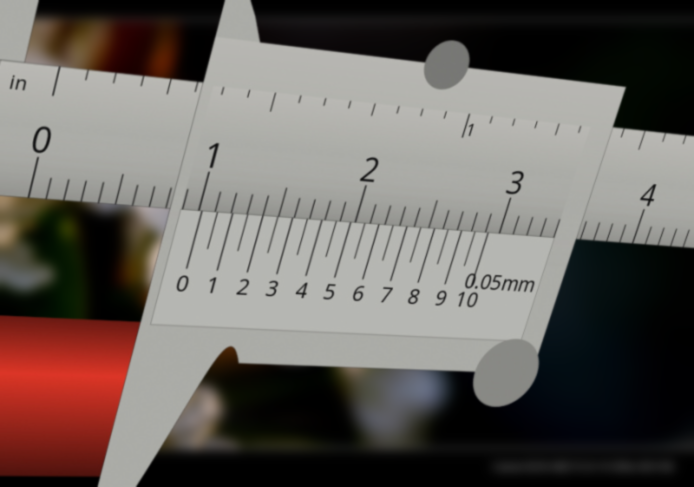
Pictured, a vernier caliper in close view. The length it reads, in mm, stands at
10.2 mm
